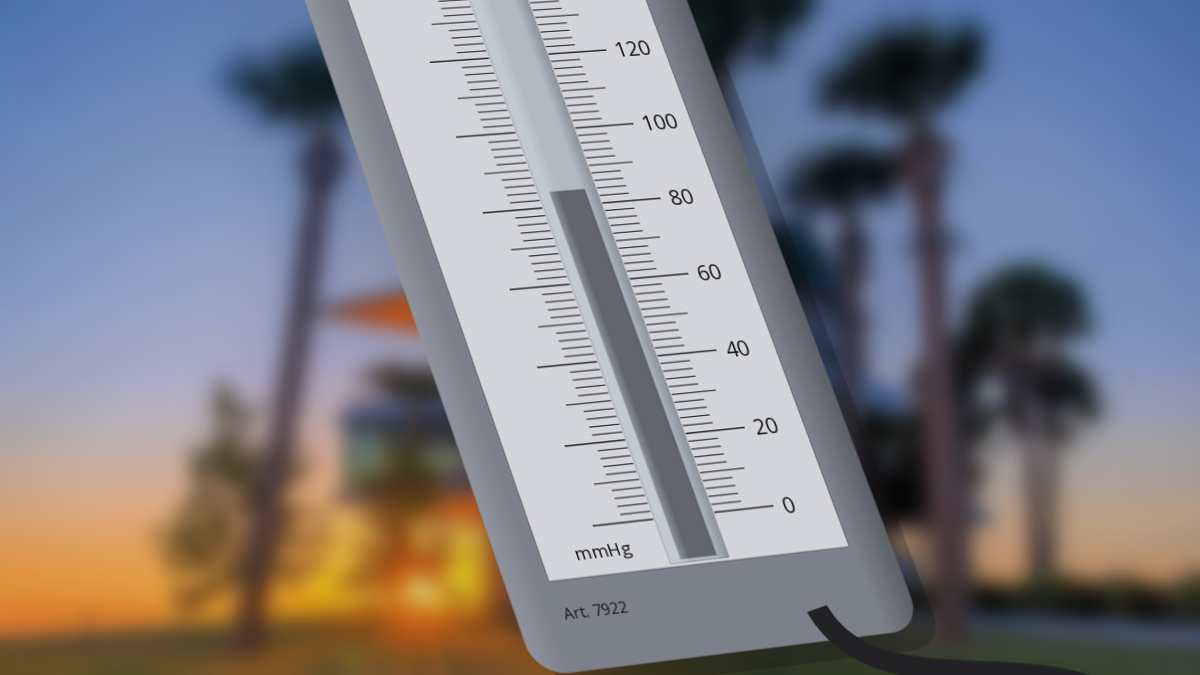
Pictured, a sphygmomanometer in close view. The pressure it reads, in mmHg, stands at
84 mmHg
